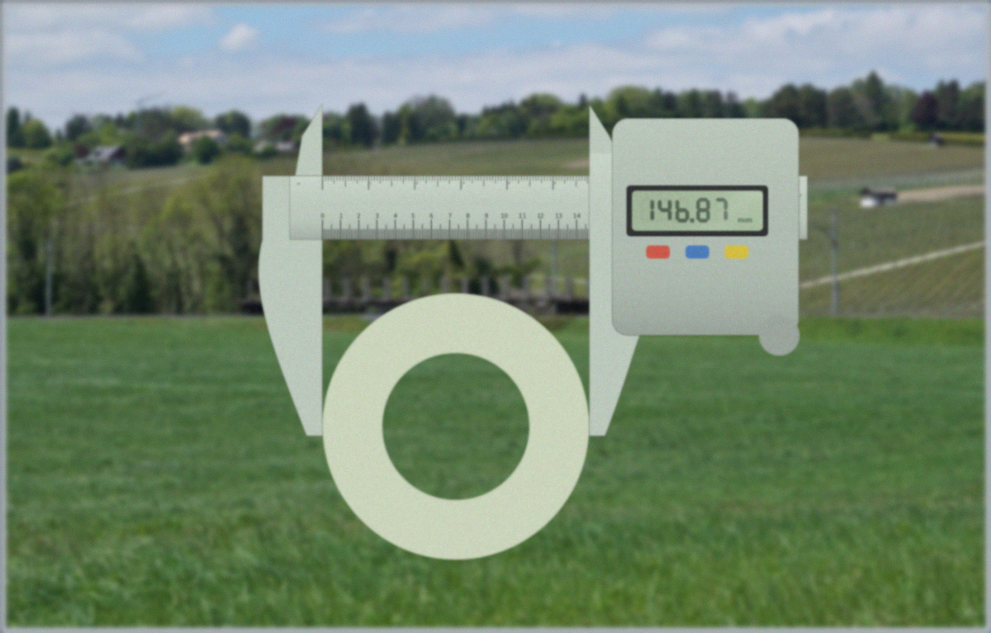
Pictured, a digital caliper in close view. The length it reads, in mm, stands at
146.87 mm
